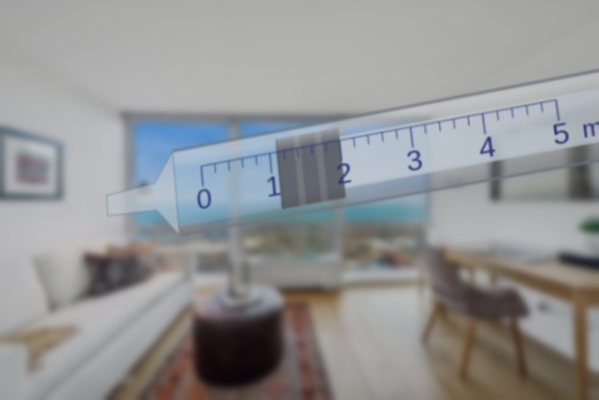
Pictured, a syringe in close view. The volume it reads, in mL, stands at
1.1 mL
